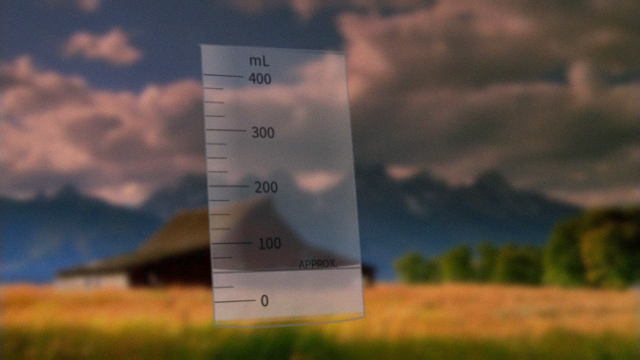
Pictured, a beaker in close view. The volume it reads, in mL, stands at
50 mL
